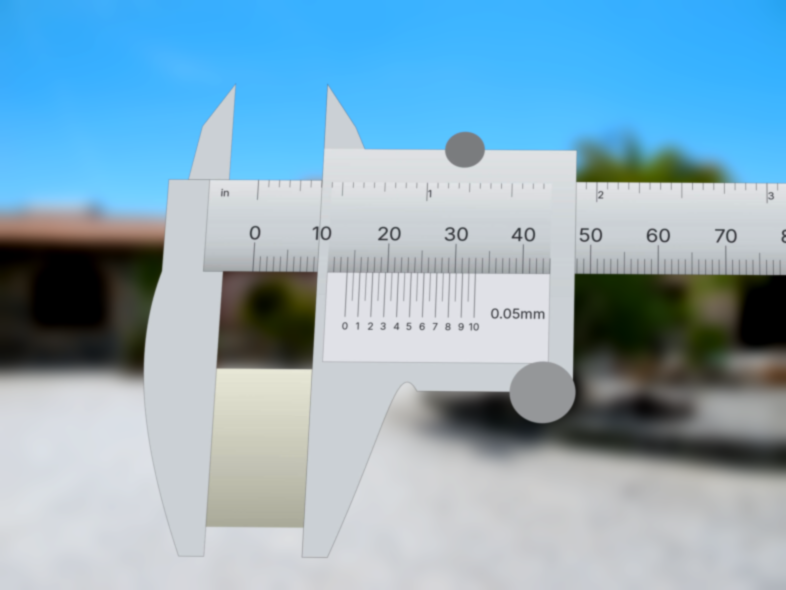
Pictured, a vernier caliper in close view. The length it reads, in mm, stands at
14.0 mm
